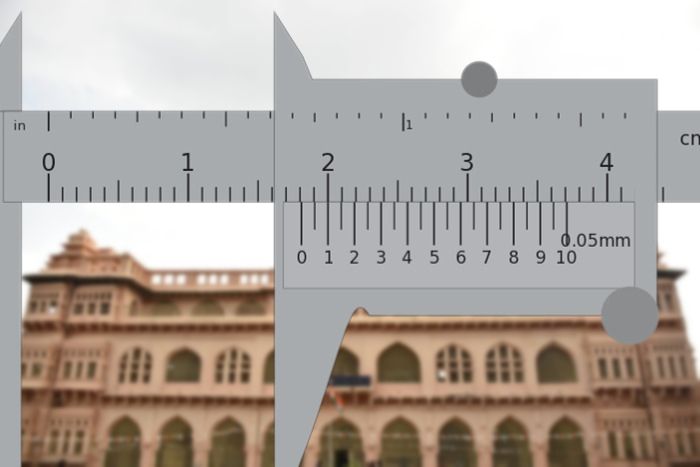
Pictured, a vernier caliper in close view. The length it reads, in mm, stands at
18.1 mm
